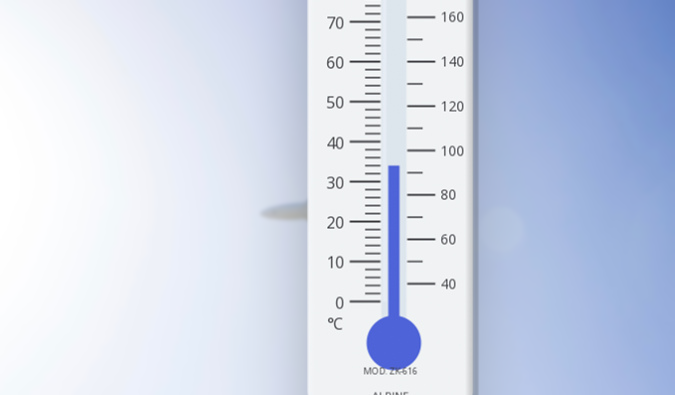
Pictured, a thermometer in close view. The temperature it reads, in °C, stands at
34 °C
